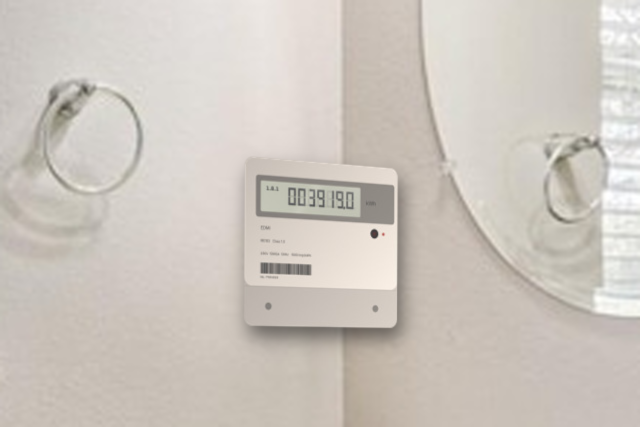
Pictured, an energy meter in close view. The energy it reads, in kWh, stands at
3919.0 kWh
